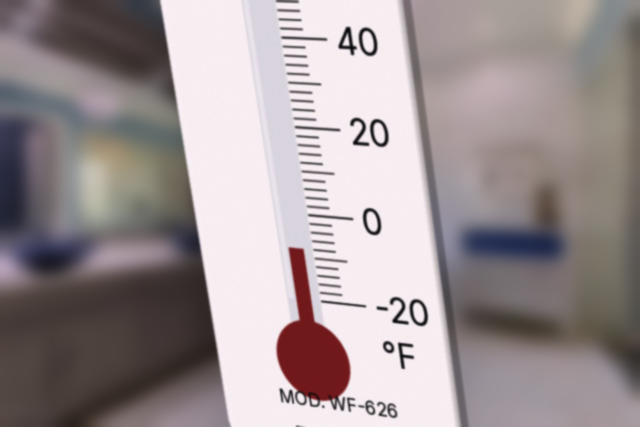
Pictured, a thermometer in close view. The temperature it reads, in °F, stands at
-8 °F
